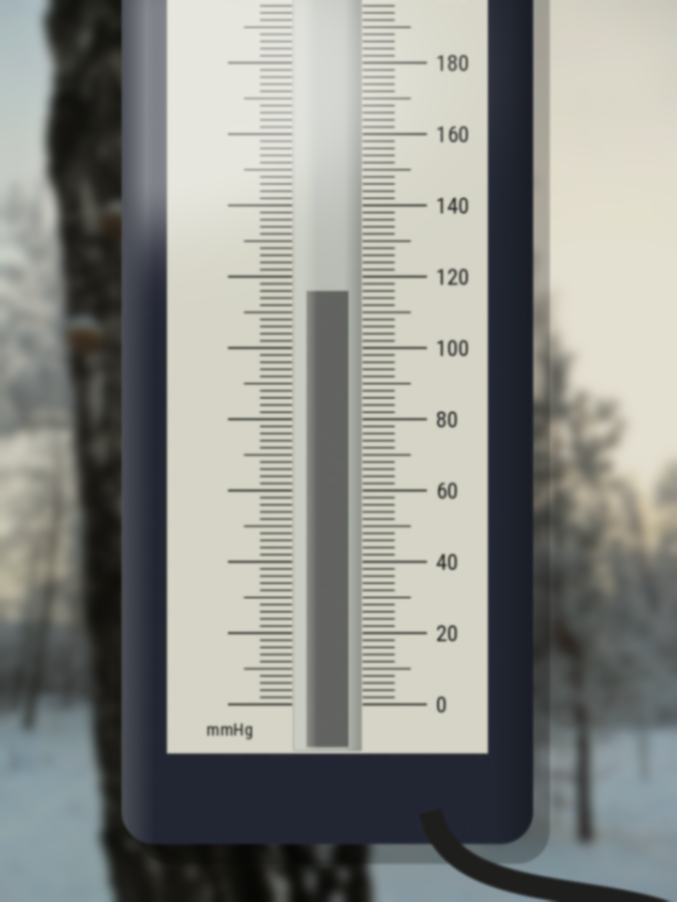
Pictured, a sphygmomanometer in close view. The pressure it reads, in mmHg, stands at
116 mmHg
